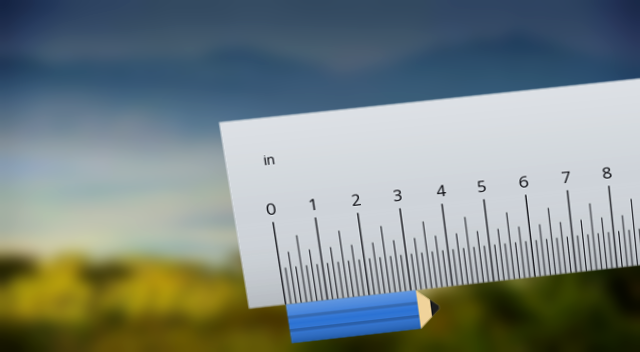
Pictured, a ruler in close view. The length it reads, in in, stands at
3.625 in
